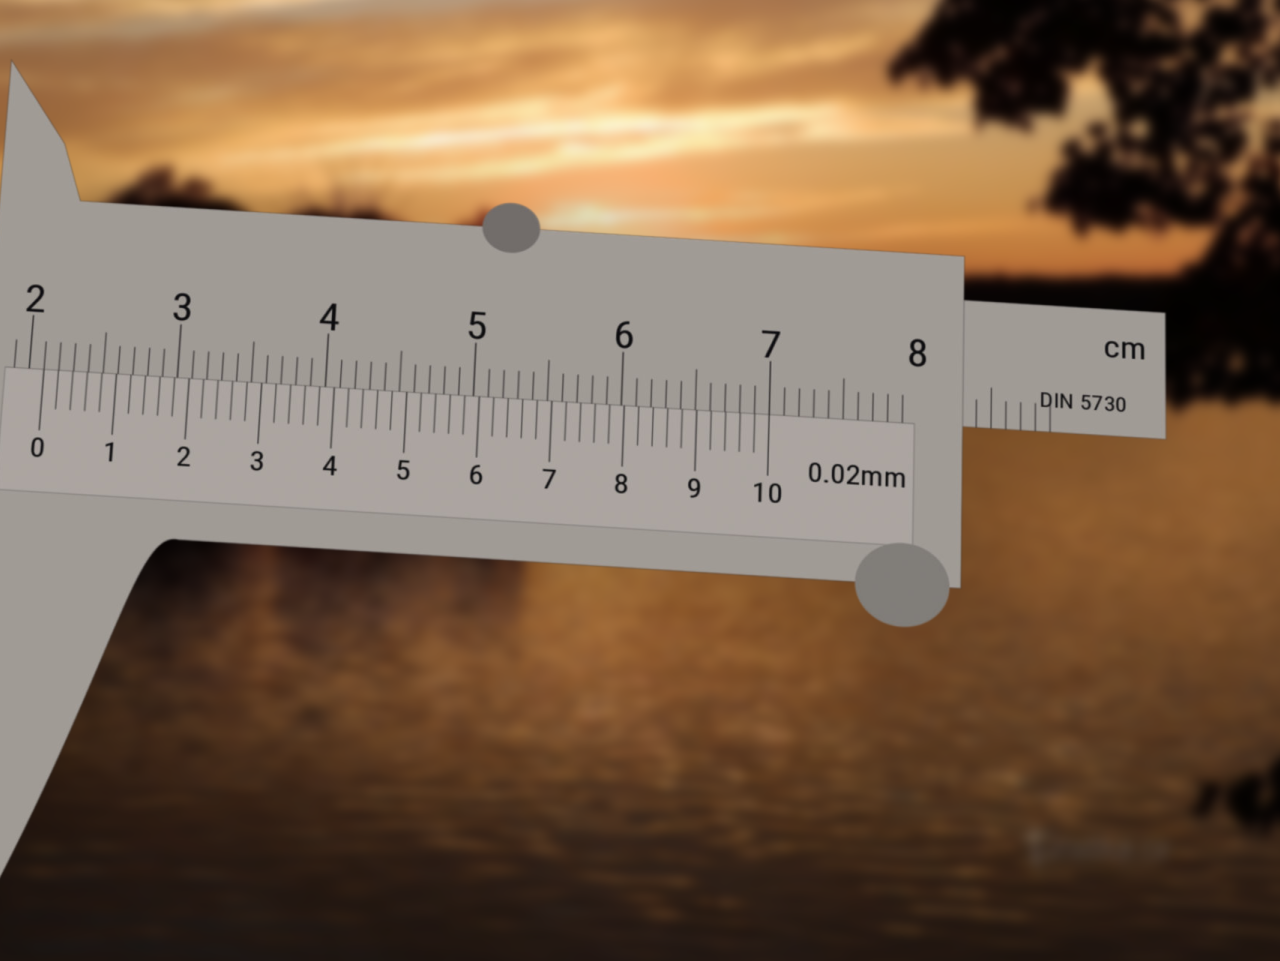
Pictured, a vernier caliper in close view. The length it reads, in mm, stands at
21.0 mm
